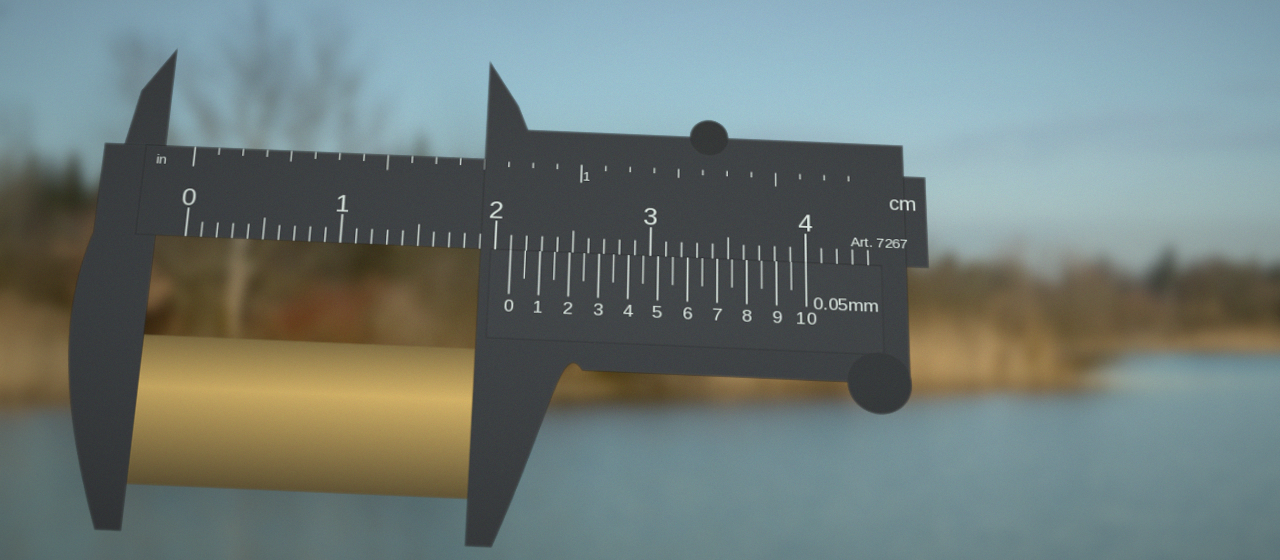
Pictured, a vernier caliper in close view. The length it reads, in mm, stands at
21.0 mm
